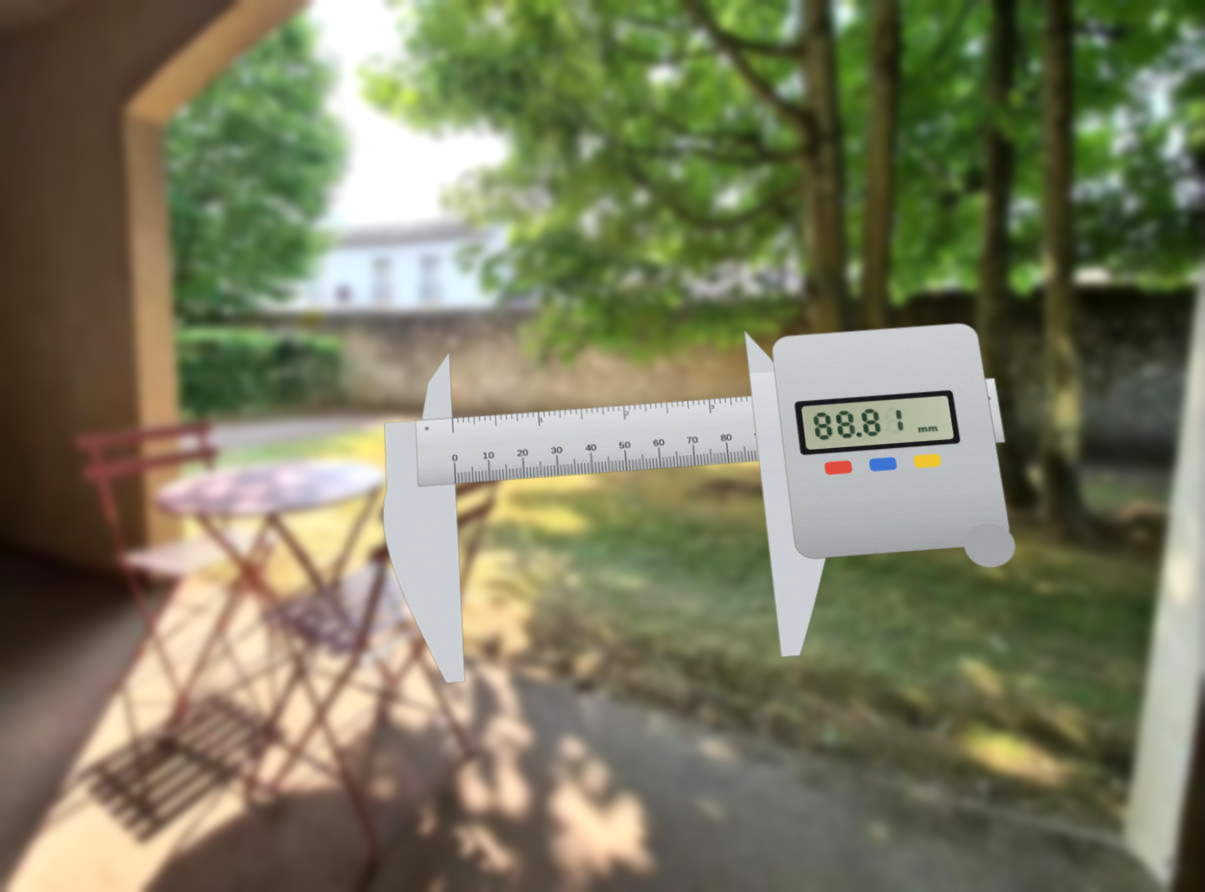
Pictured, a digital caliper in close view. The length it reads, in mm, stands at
88.81 mm
